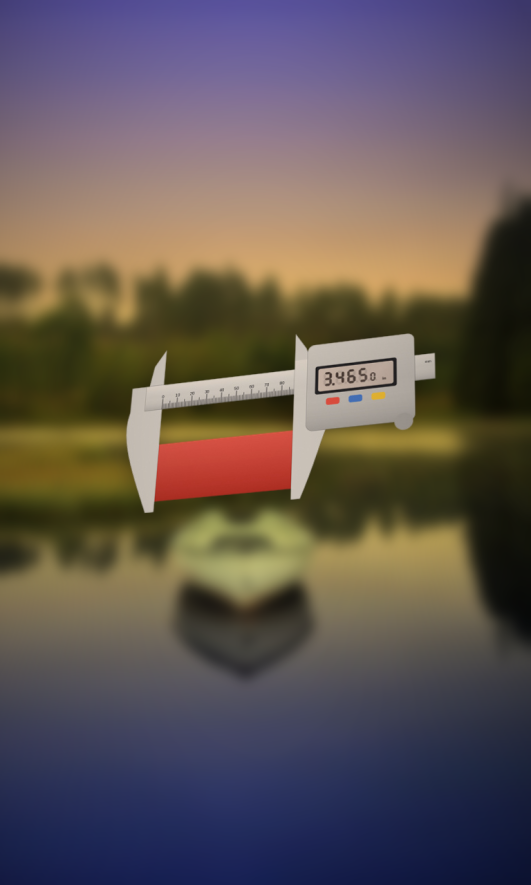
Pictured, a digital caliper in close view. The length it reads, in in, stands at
3.4650 in
